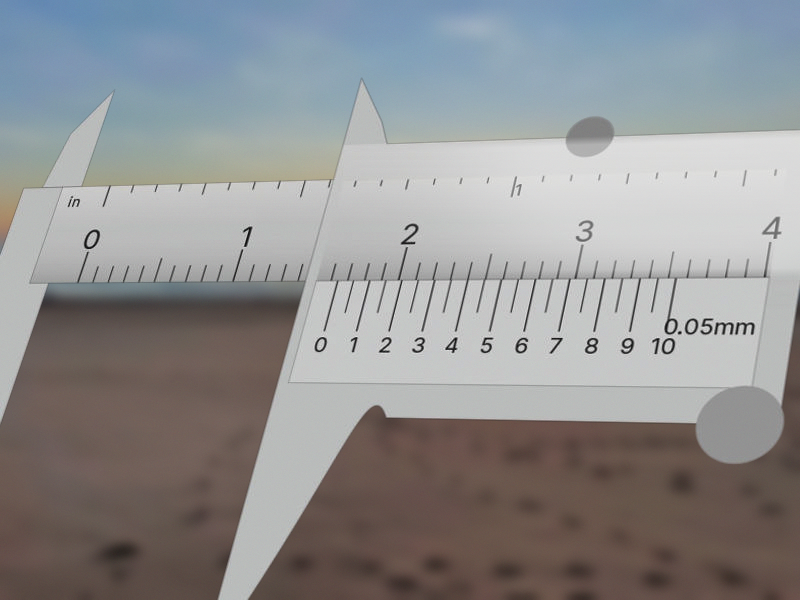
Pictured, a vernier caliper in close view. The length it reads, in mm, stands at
16.4 mm
